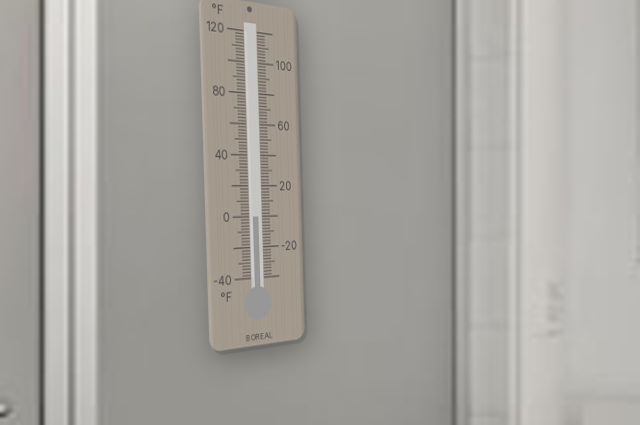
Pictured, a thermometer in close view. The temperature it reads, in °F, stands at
0 °F
